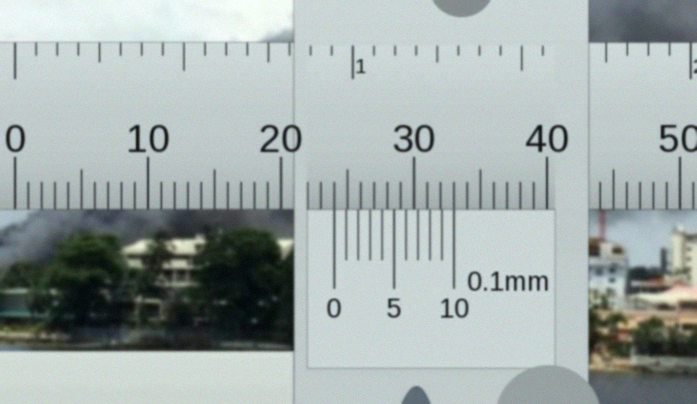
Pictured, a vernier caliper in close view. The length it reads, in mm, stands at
24.0 mm
